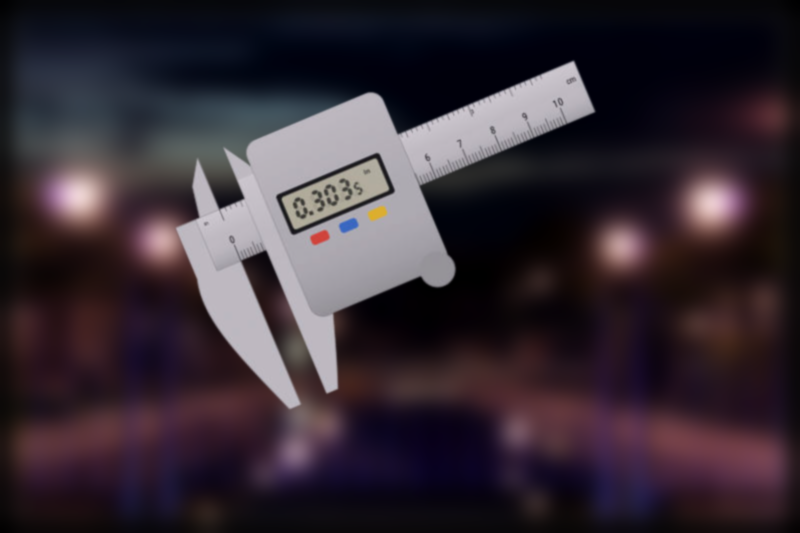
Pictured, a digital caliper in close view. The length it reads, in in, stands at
0.3035 in
